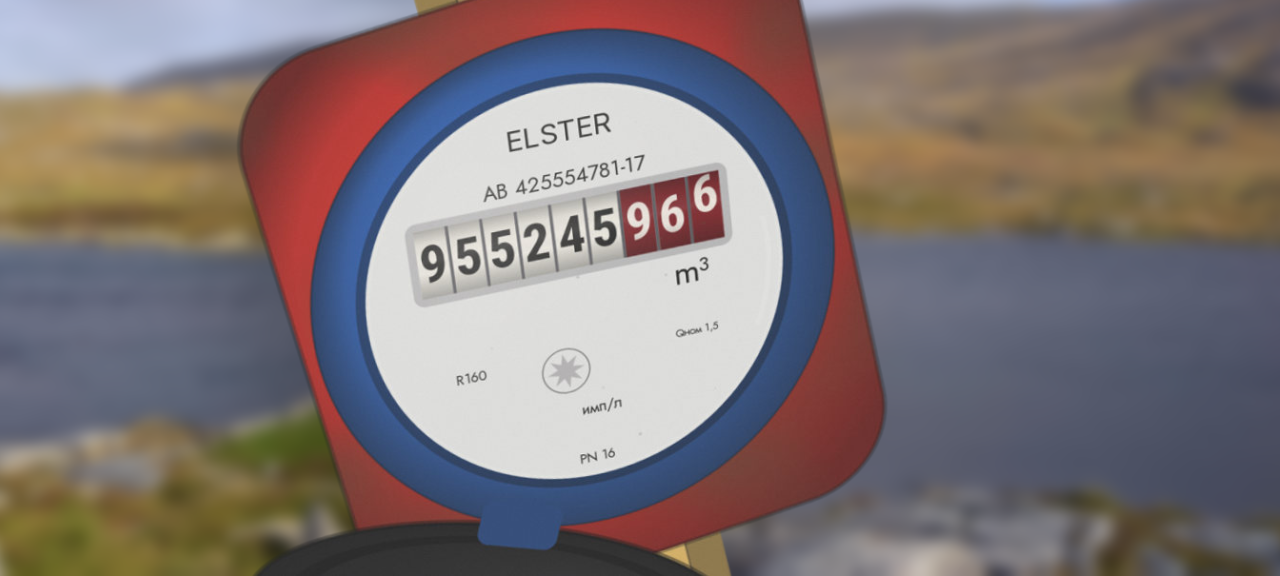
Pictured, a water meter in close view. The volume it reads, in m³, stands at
955245.966 m³
